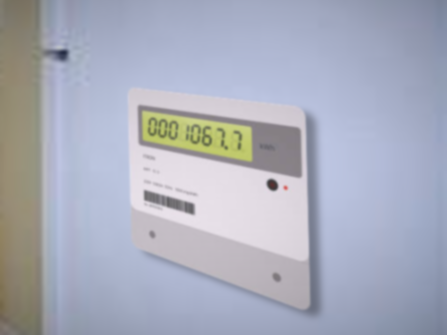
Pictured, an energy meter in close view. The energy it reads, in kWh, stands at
1067.7 kWh
